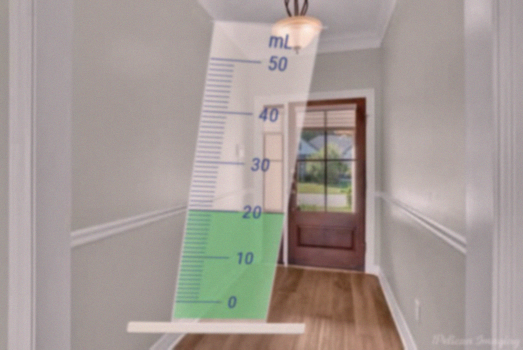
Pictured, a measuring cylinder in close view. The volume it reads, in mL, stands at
20 mL
